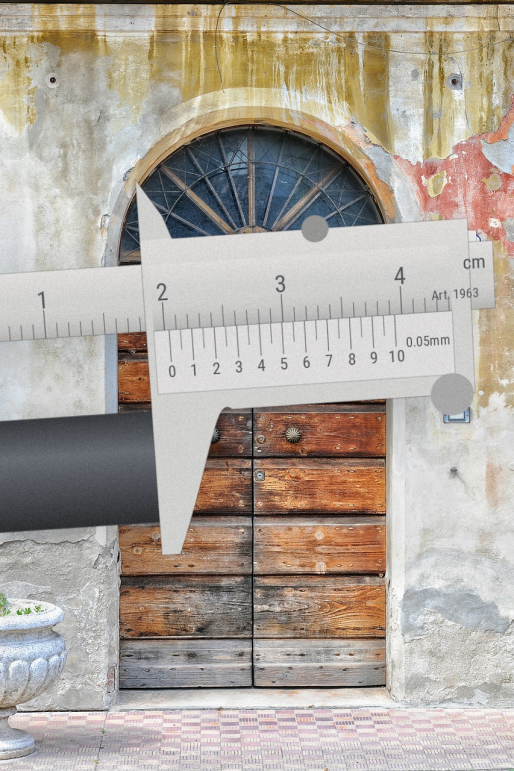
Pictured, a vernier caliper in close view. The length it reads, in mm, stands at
20.4 mm
